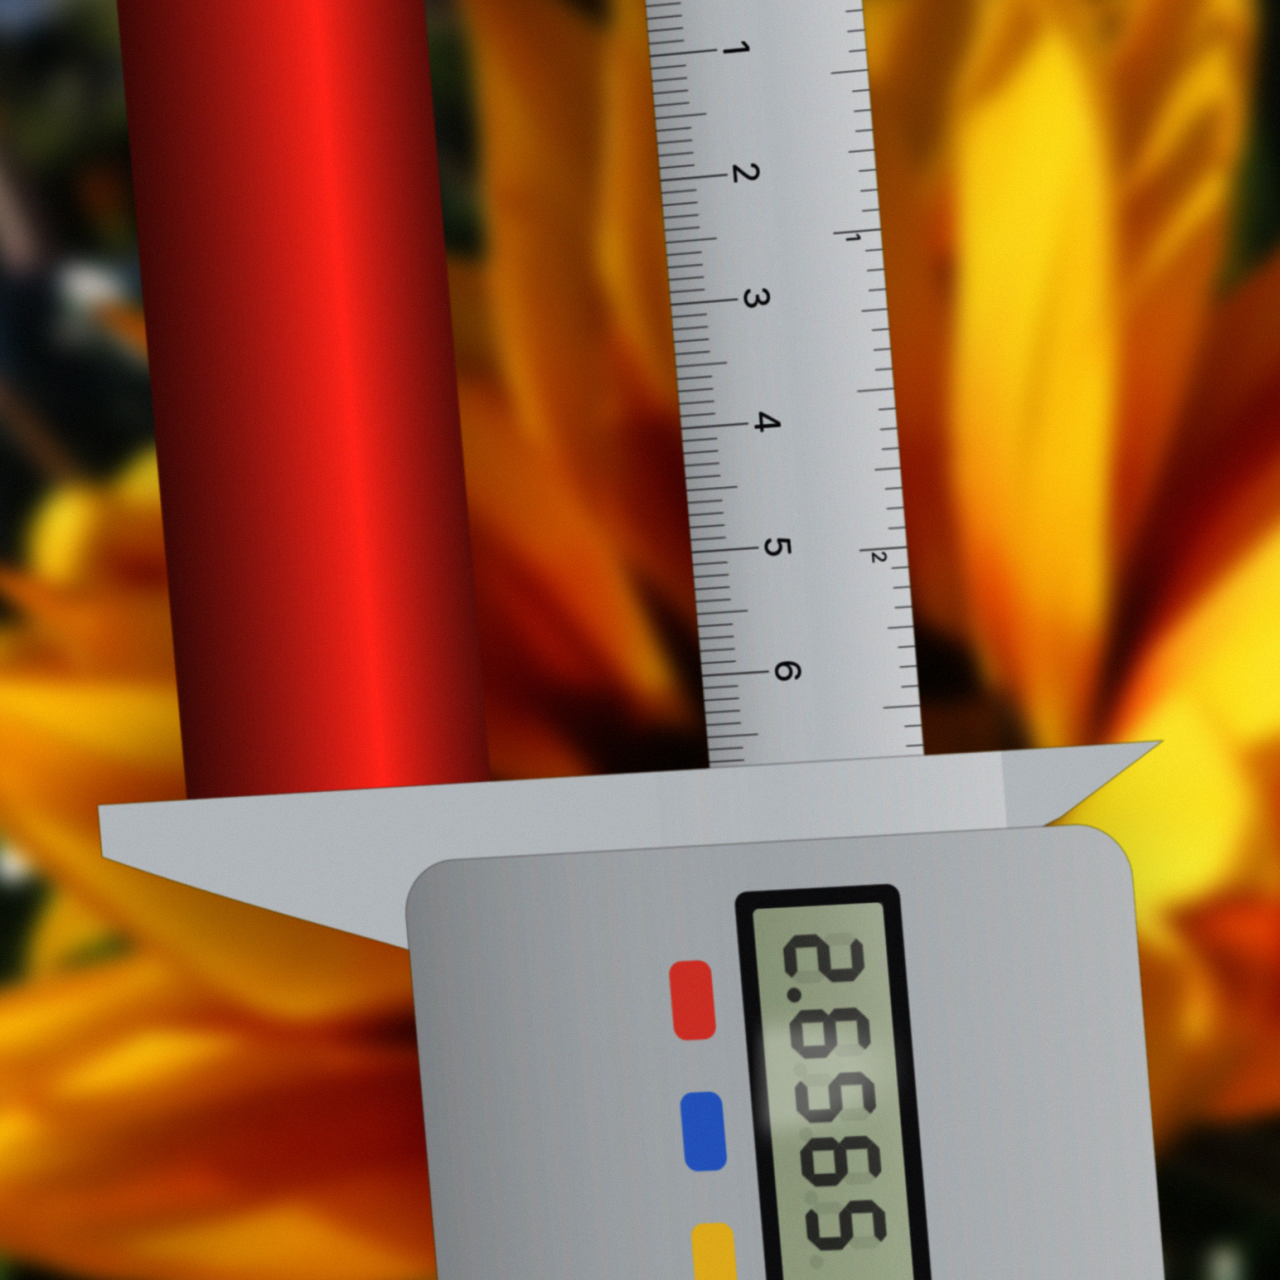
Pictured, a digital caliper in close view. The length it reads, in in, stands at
2.6565 in
